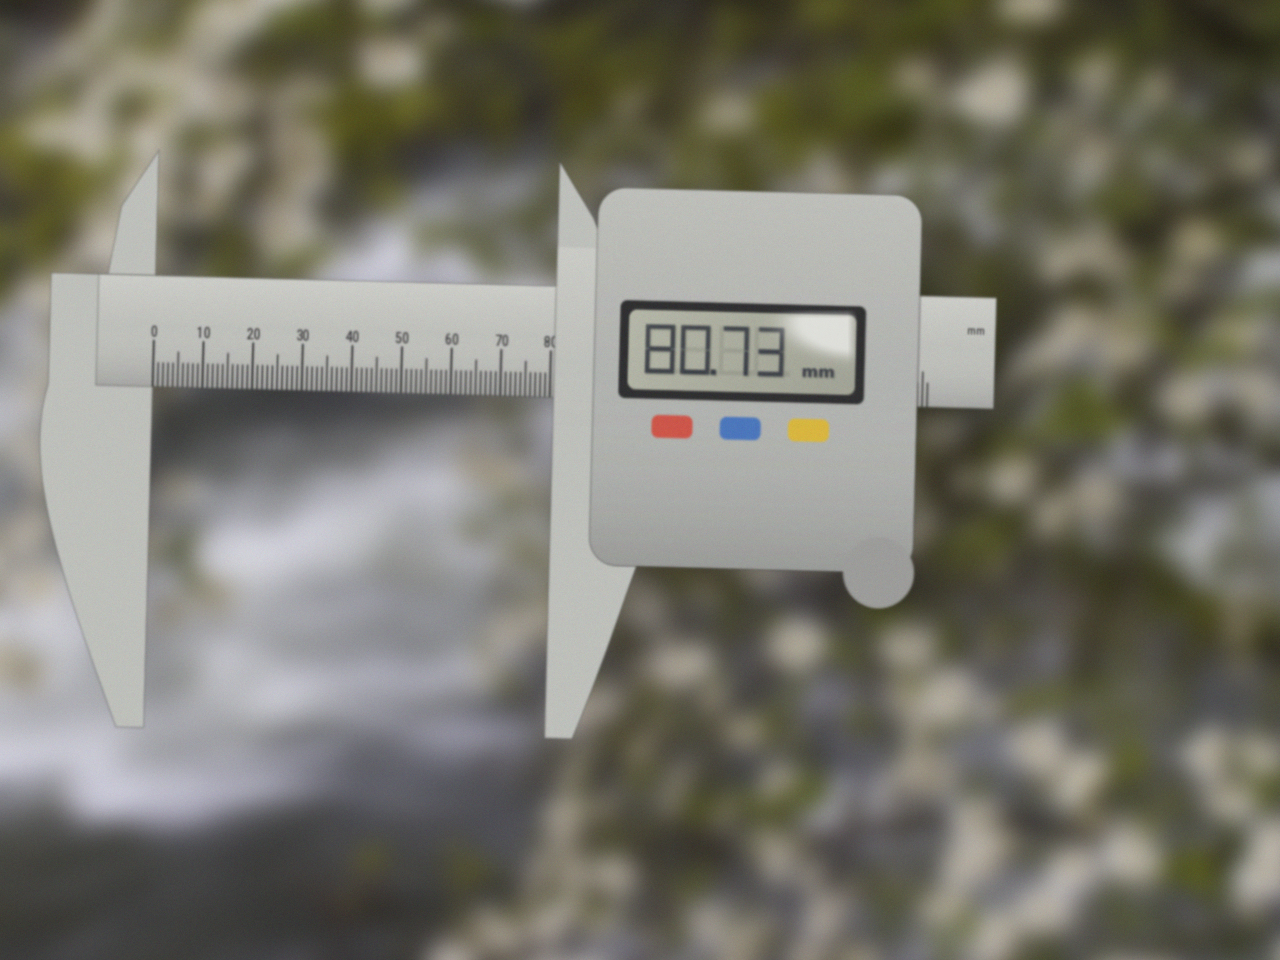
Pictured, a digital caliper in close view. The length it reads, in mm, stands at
80.73 mm
